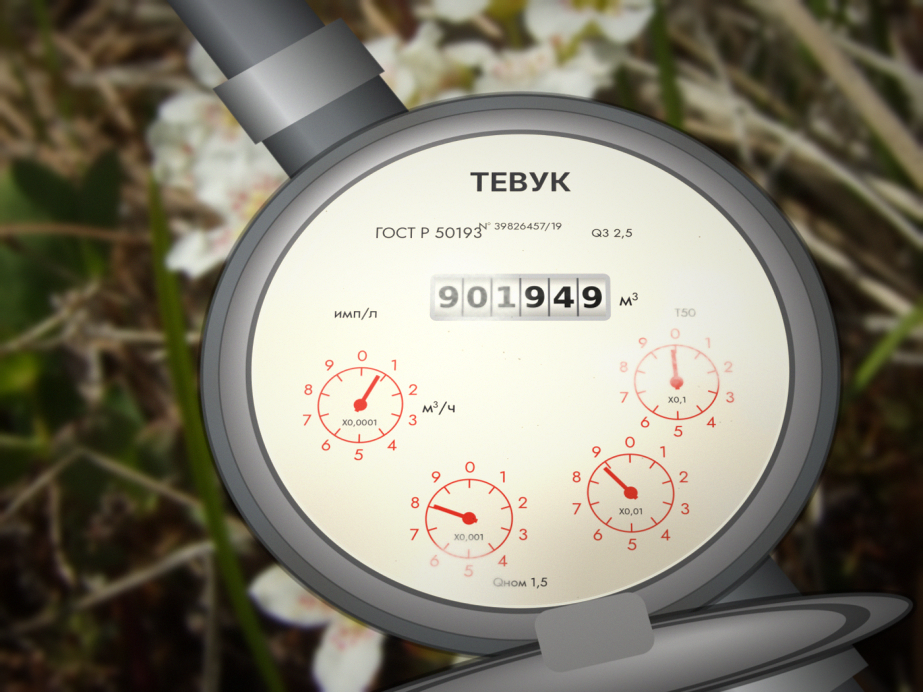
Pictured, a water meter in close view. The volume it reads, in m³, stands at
901948.9880 m³
